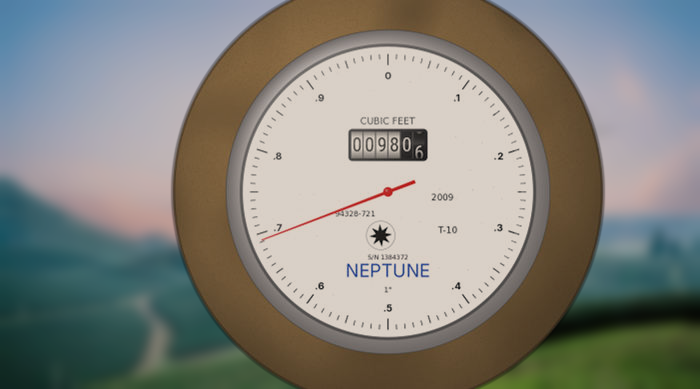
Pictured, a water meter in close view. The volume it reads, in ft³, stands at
9805.69 ft³
